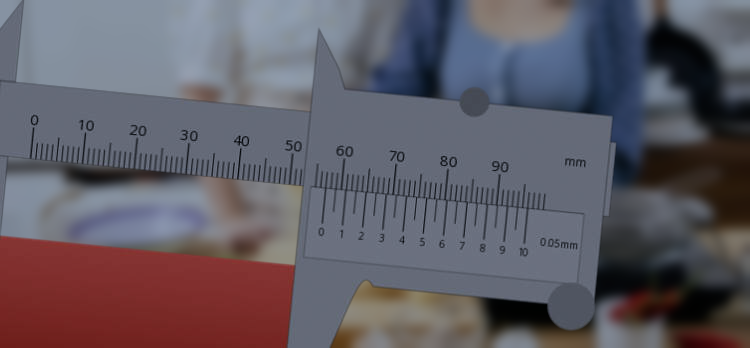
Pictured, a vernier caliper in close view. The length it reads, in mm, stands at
57.0 mm
